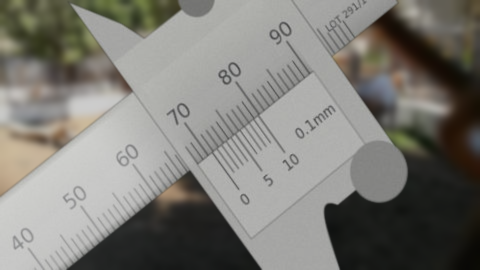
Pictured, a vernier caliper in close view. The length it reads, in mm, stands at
70.8 mm
